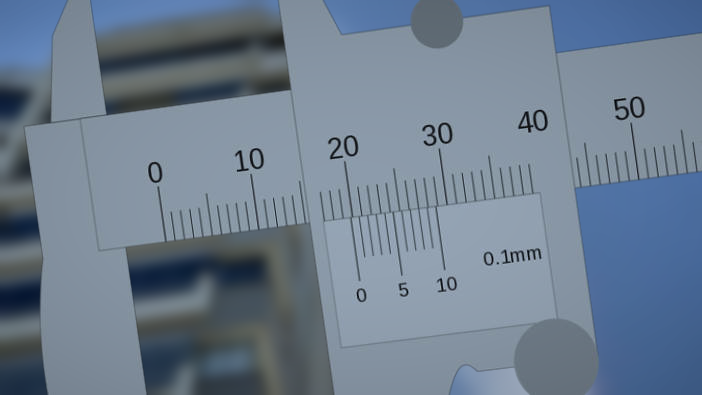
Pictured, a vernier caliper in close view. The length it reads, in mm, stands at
19.8 mm
